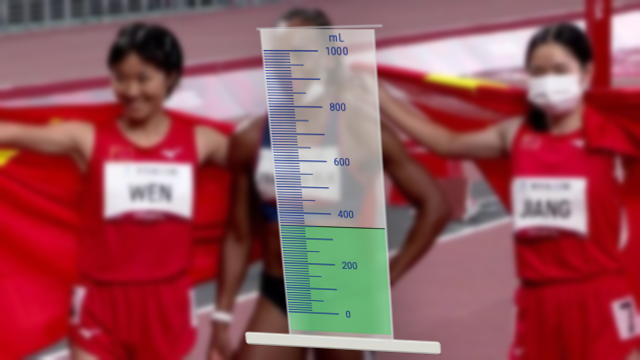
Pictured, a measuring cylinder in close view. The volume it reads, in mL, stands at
350 mL
